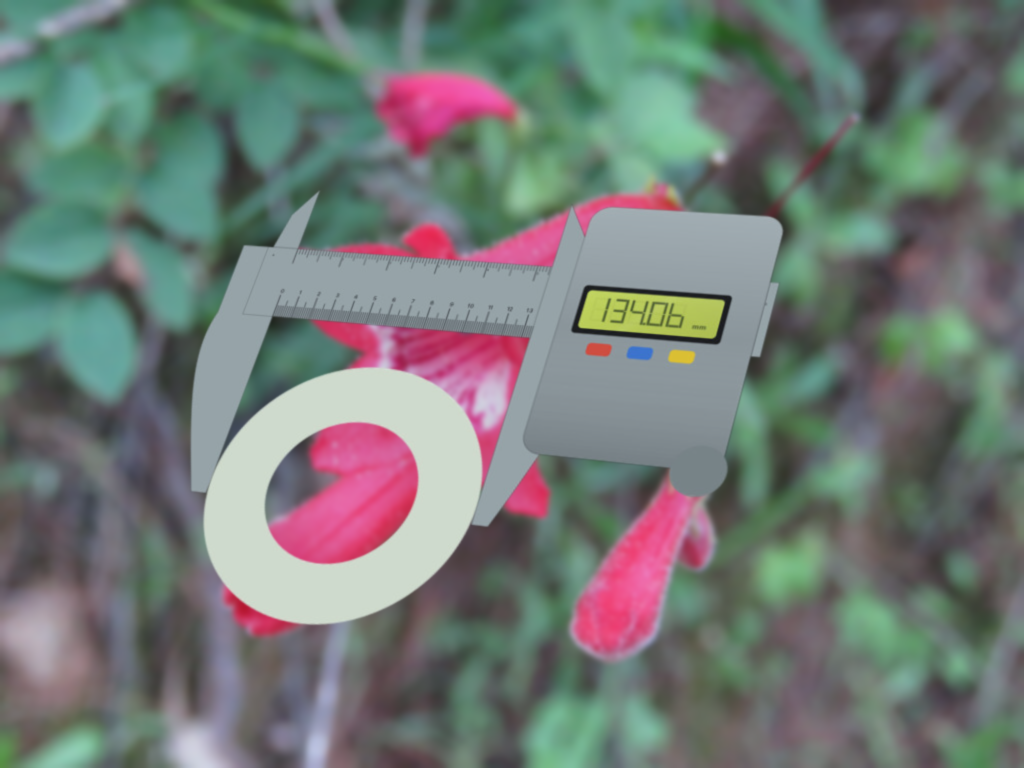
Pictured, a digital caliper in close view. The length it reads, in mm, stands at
134.06 mm
